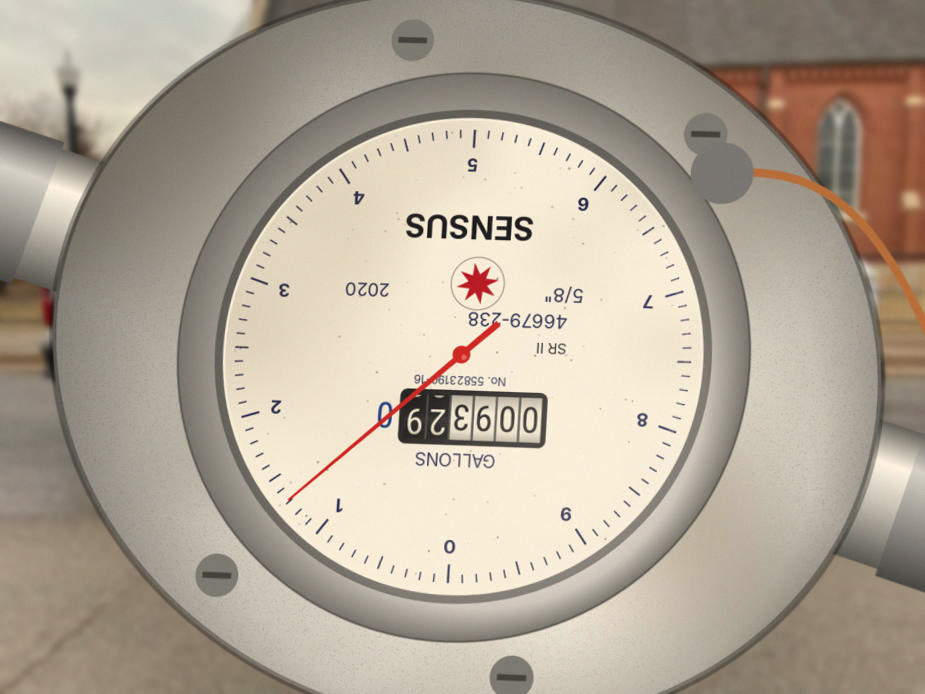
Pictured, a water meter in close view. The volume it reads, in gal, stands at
93291.3 gal
